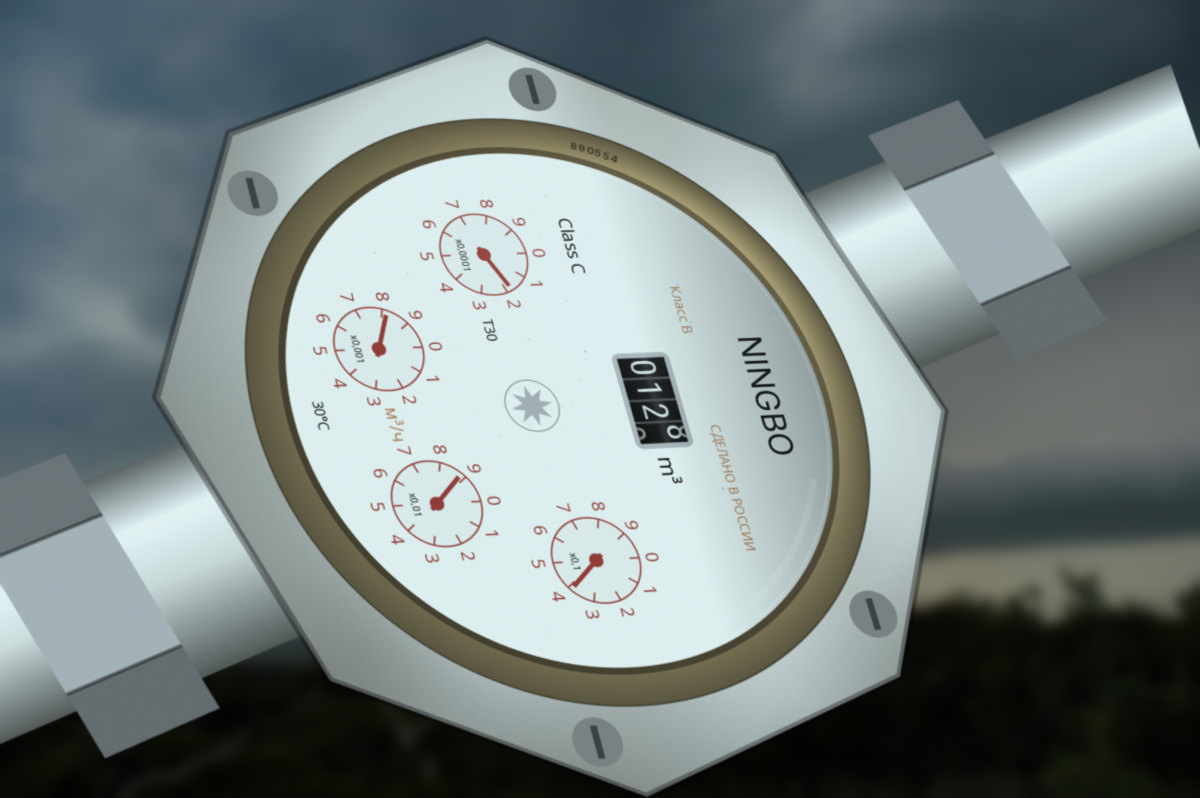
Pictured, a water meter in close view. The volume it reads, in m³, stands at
128.3881 m³
